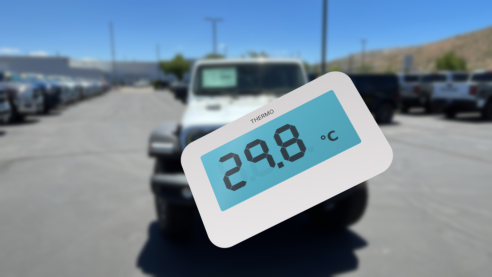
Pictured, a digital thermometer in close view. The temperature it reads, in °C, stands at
29.8 °C
